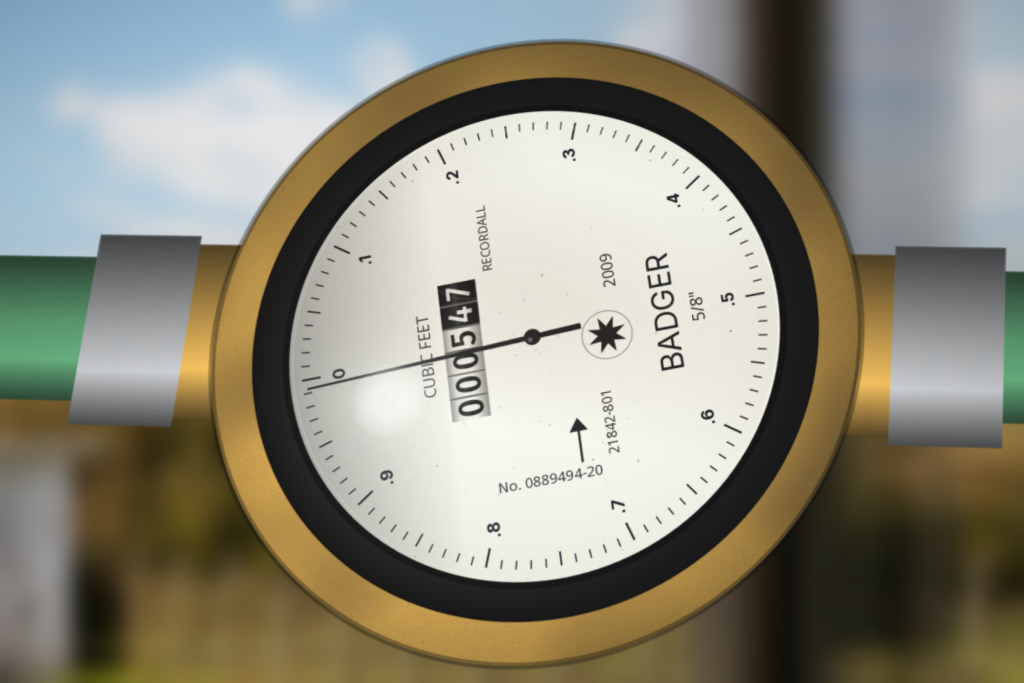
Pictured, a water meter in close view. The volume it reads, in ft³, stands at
546.99 ft³
